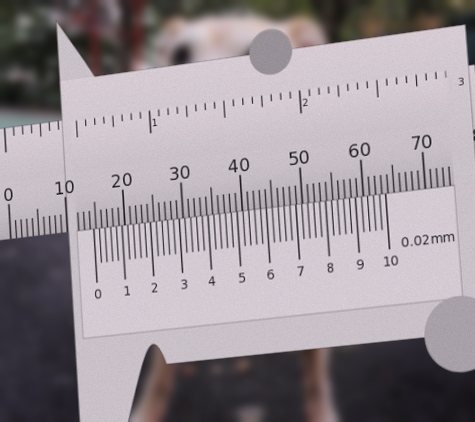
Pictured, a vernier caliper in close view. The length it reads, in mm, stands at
14.6 mm
